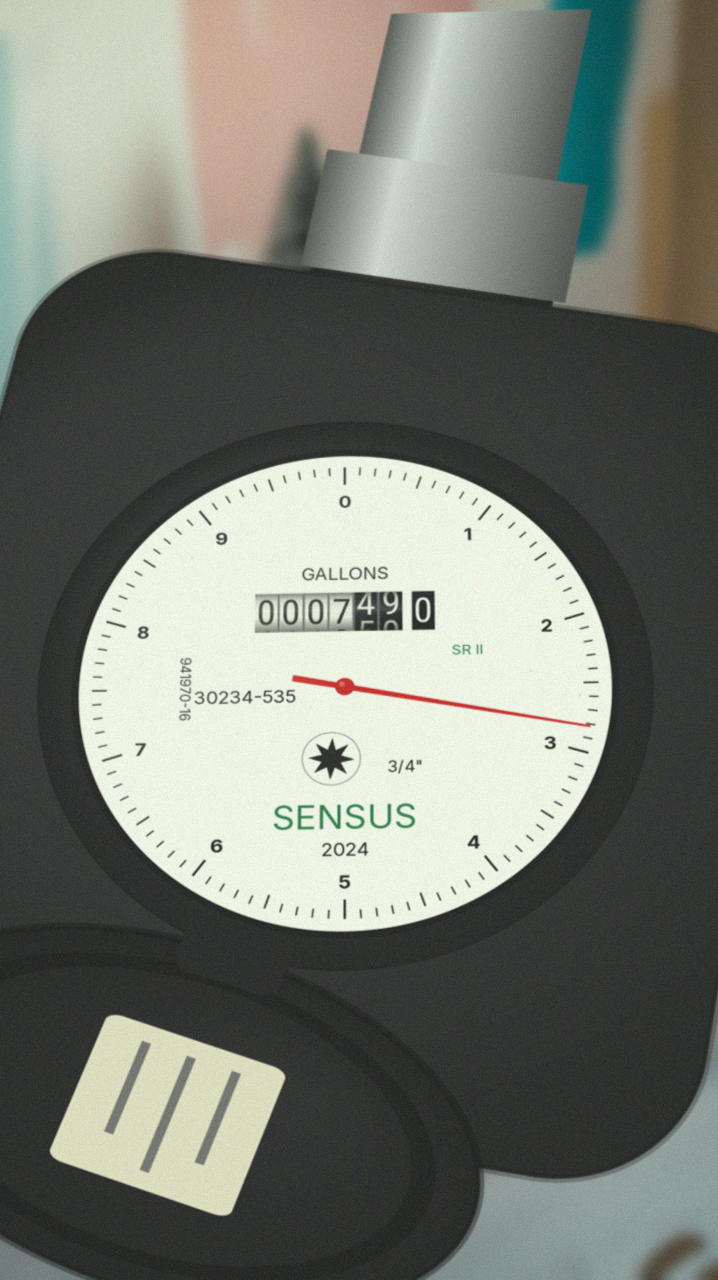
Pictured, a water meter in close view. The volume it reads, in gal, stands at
7492.8 gal
